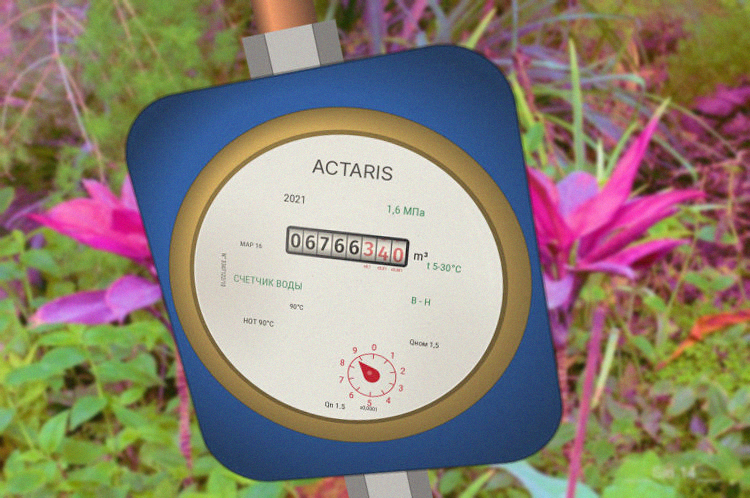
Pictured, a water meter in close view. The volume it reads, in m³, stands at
6766.3398 m³
